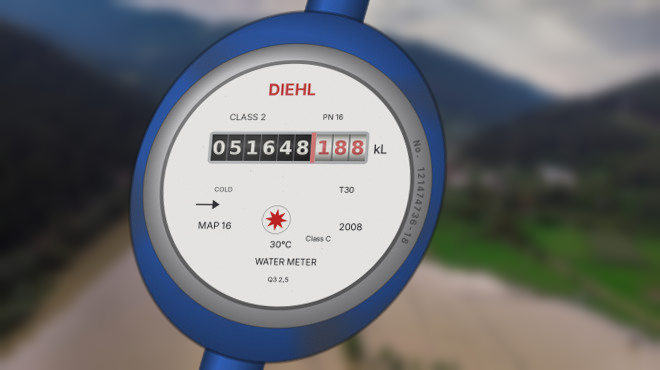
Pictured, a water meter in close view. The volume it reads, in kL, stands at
51648.188 kL
